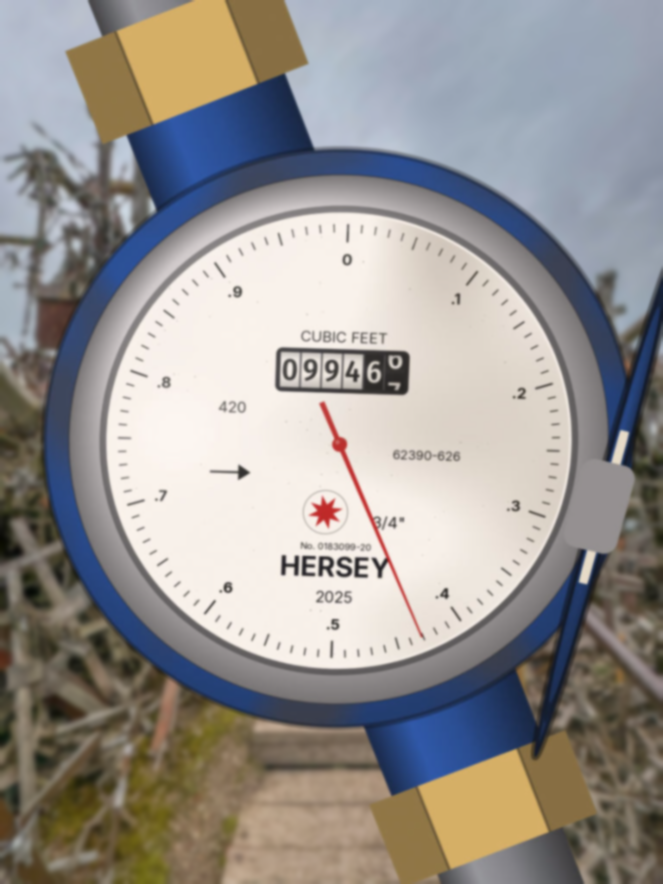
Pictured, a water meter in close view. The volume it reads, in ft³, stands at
99466.43 ft³
